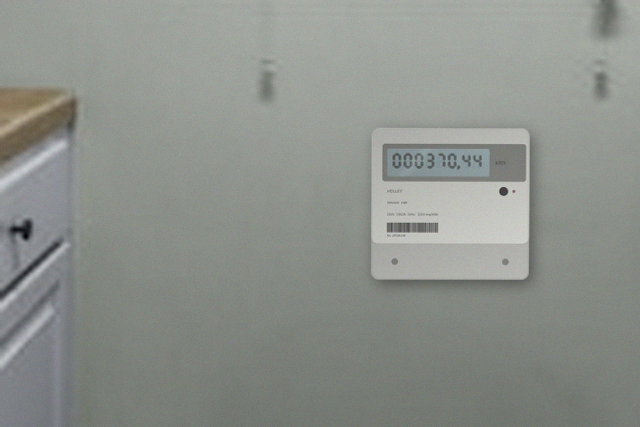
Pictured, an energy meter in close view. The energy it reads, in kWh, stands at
370.44 kWh
